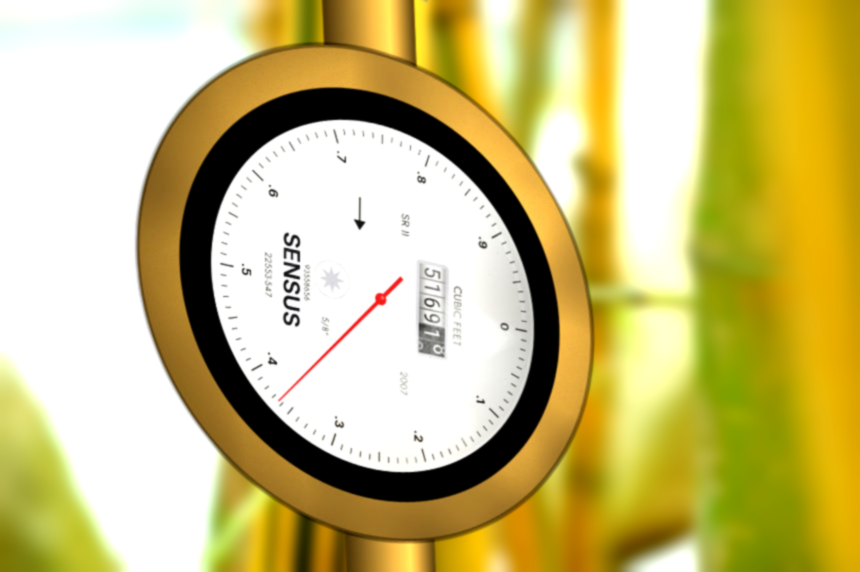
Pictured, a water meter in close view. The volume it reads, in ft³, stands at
516918.36 ft³
